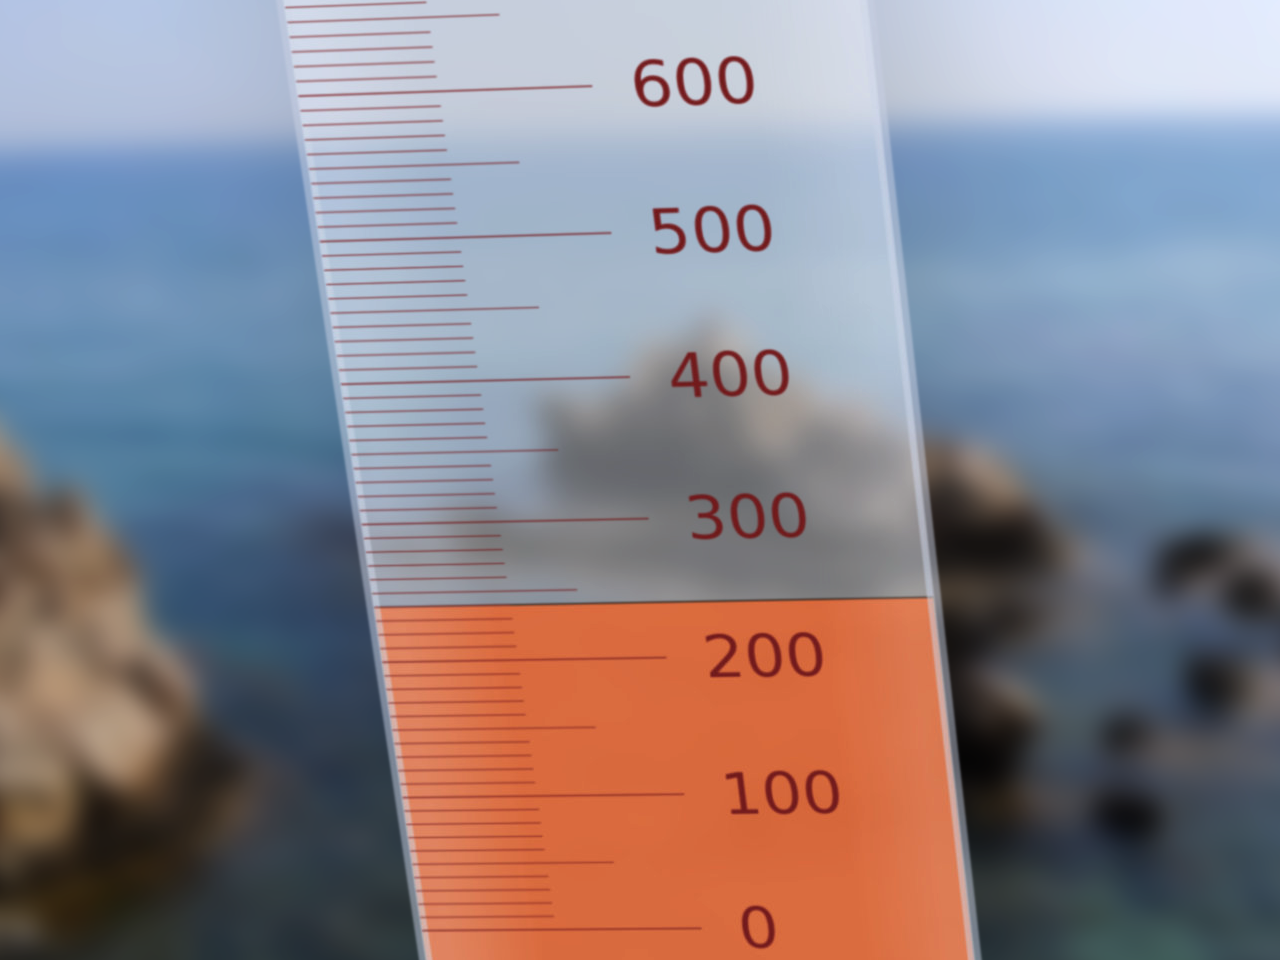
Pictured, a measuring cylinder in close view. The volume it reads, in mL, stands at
240 mL
